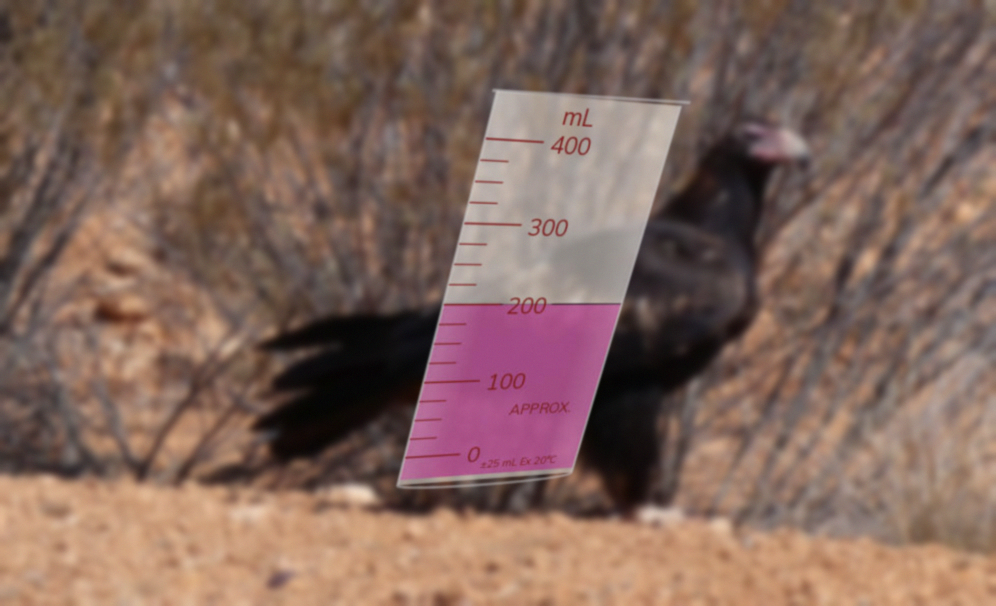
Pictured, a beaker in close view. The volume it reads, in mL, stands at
200 mL
